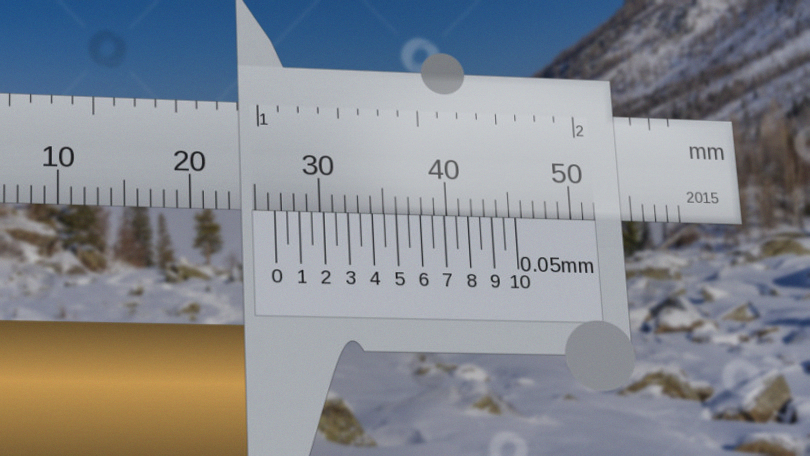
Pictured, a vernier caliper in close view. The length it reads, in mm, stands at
26.5 mm
